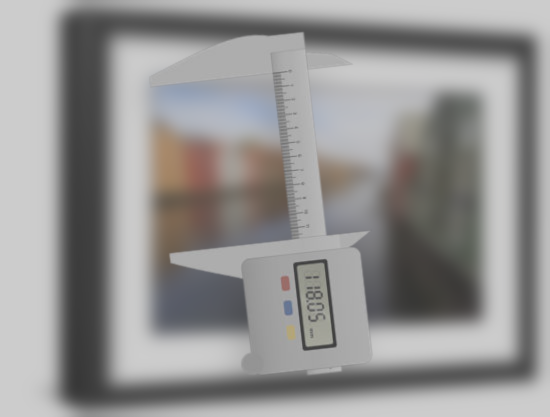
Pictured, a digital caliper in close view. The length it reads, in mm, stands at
118.05 mm
